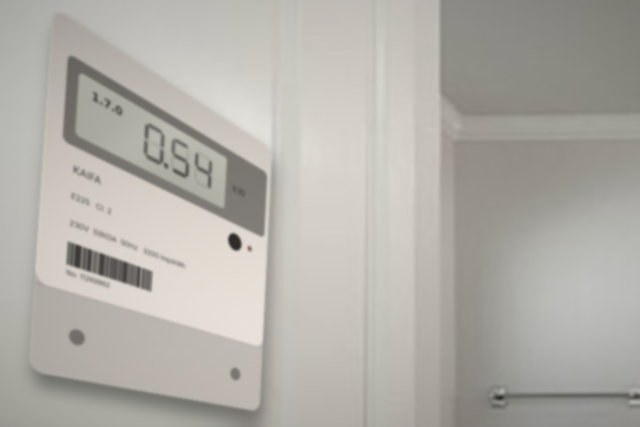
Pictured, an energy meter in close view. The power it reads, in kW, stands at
0.54 kW
